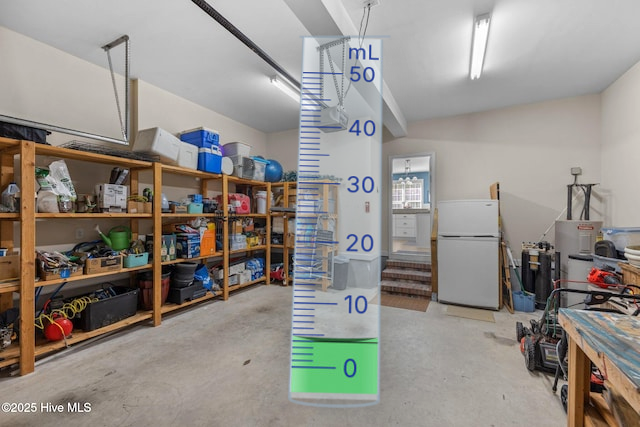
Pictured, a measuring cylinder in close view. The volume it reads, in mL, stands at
4 mL
